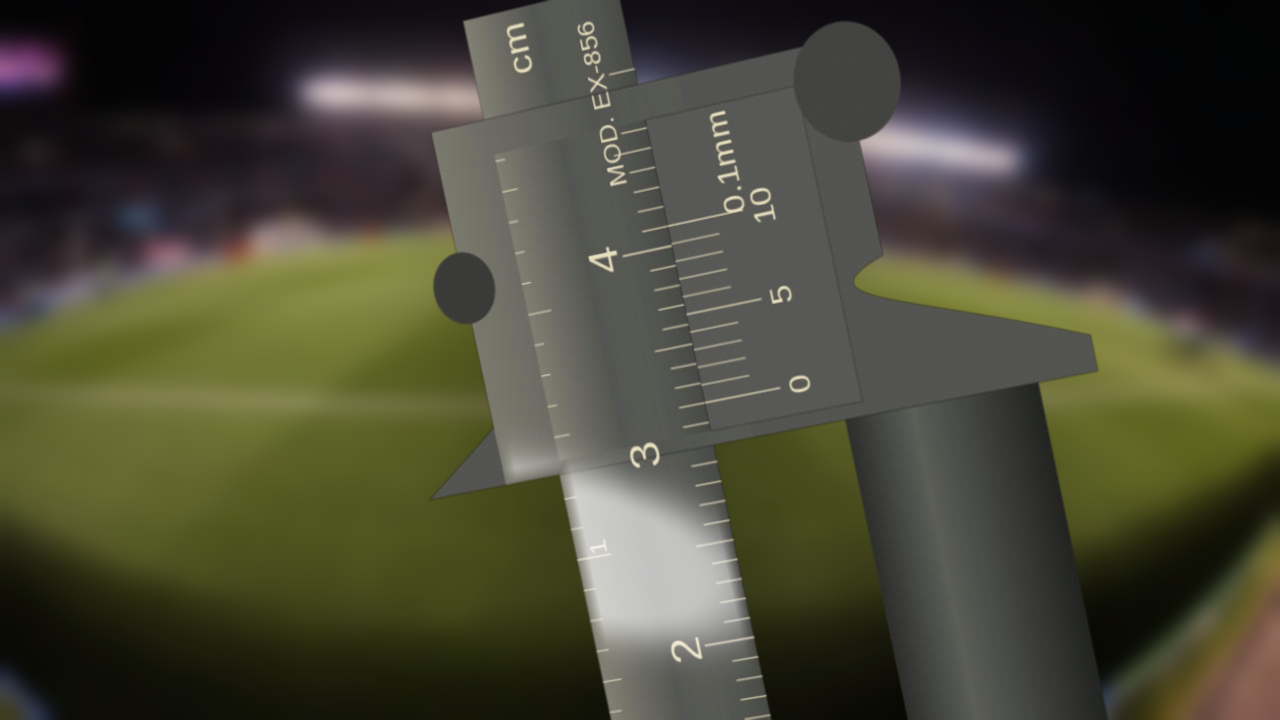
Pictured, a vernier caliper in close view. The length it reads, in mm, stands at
32.0 mm
